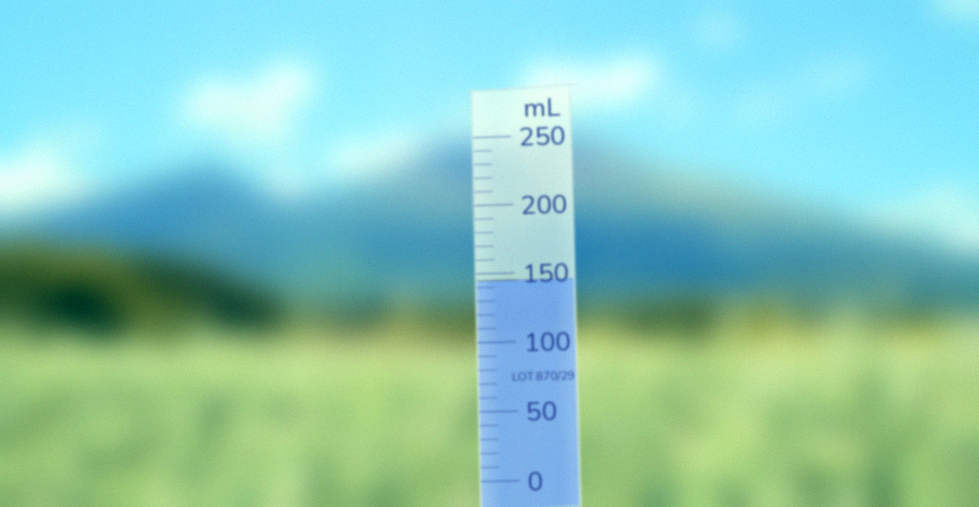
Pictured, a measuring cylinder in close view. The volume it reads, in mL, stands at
145 mL
